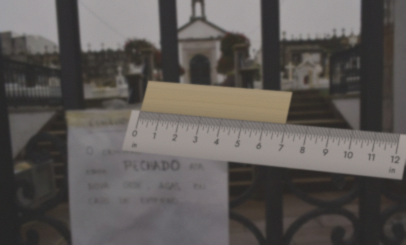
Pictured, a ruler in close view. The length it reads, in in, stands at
7 in
